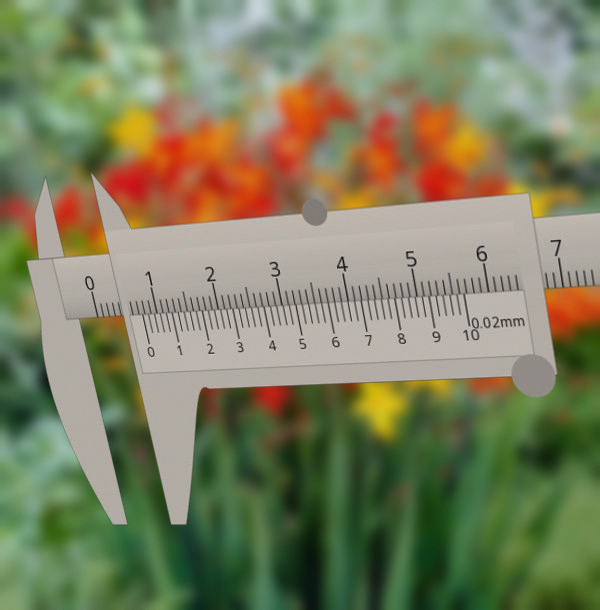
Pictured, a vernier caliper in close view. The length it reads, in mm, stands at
7.6 mm
